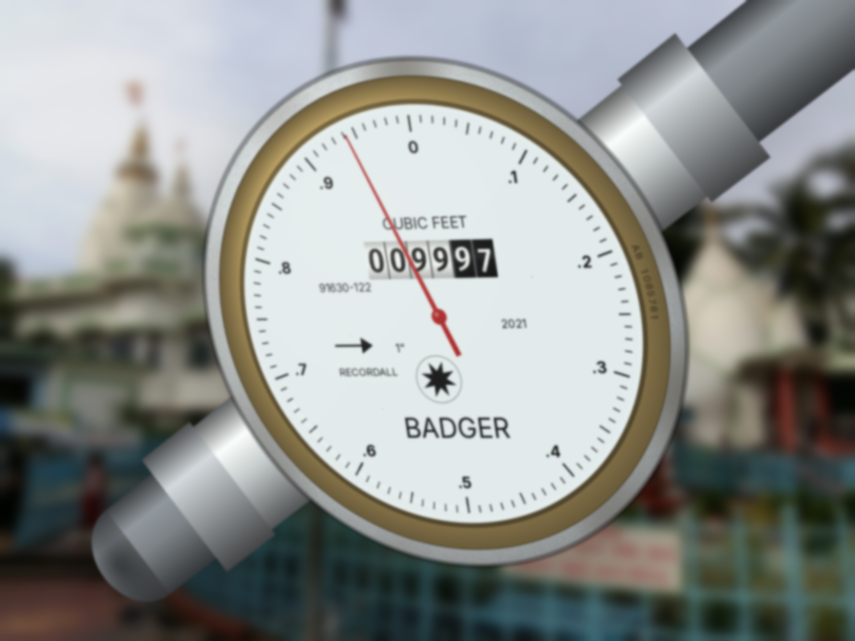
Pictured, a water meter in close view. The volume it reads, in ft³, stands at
9996.94 ft³
